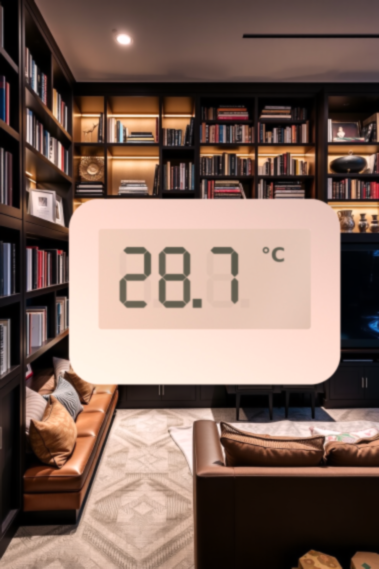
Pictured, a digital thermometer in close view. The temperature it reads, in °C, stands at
28.7 °C
